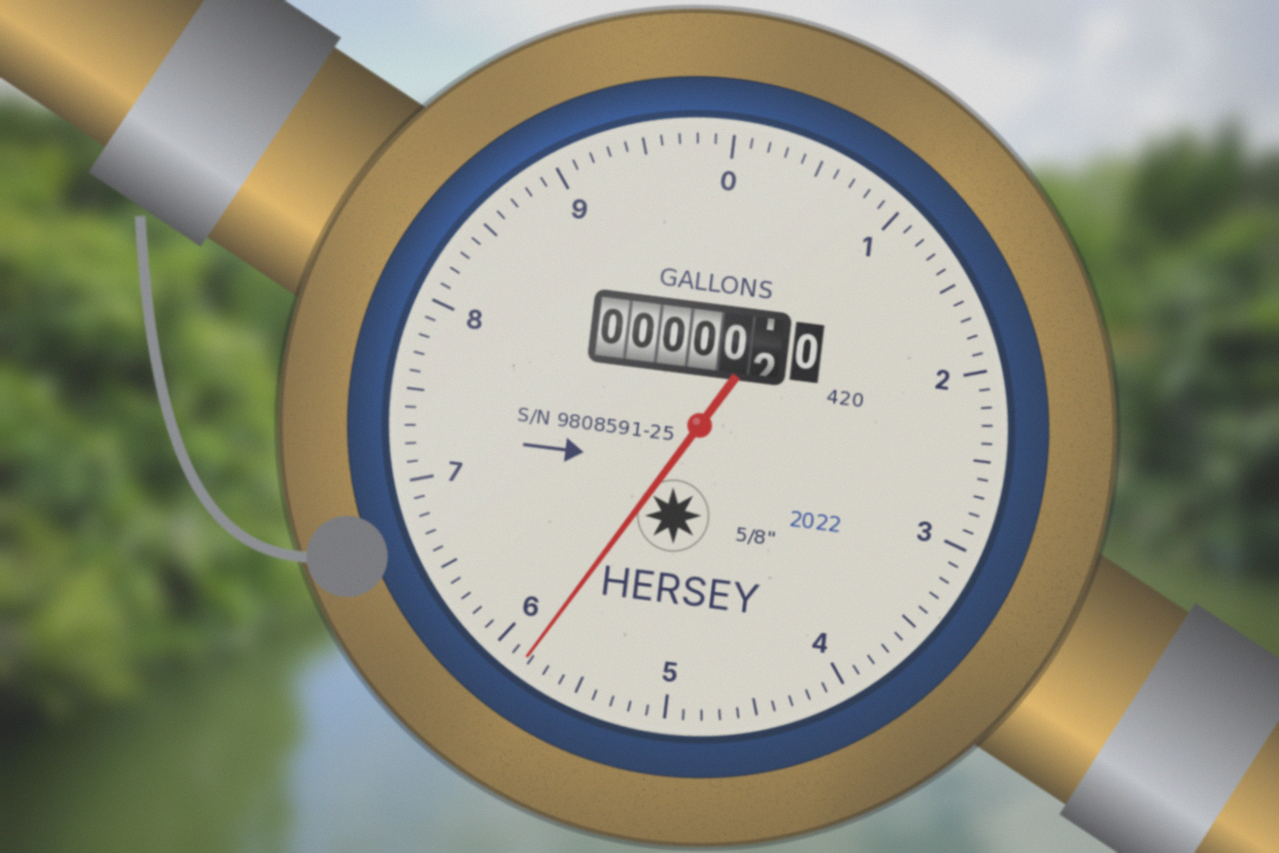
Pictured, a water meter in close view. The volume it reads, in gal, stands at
15.8 gal
